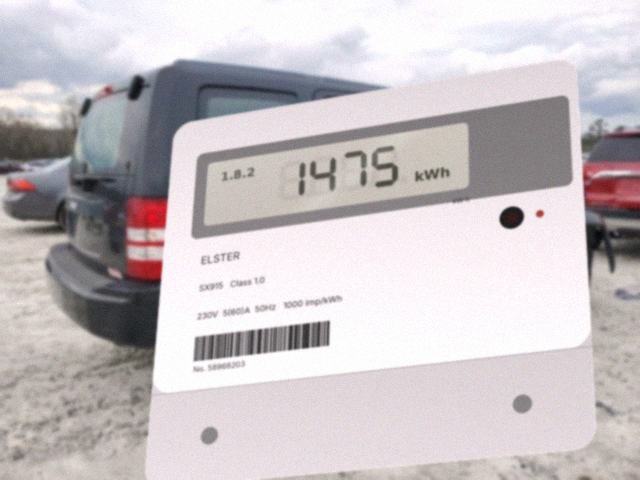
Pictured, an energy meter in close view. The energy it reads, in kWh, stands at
1475 kWh
